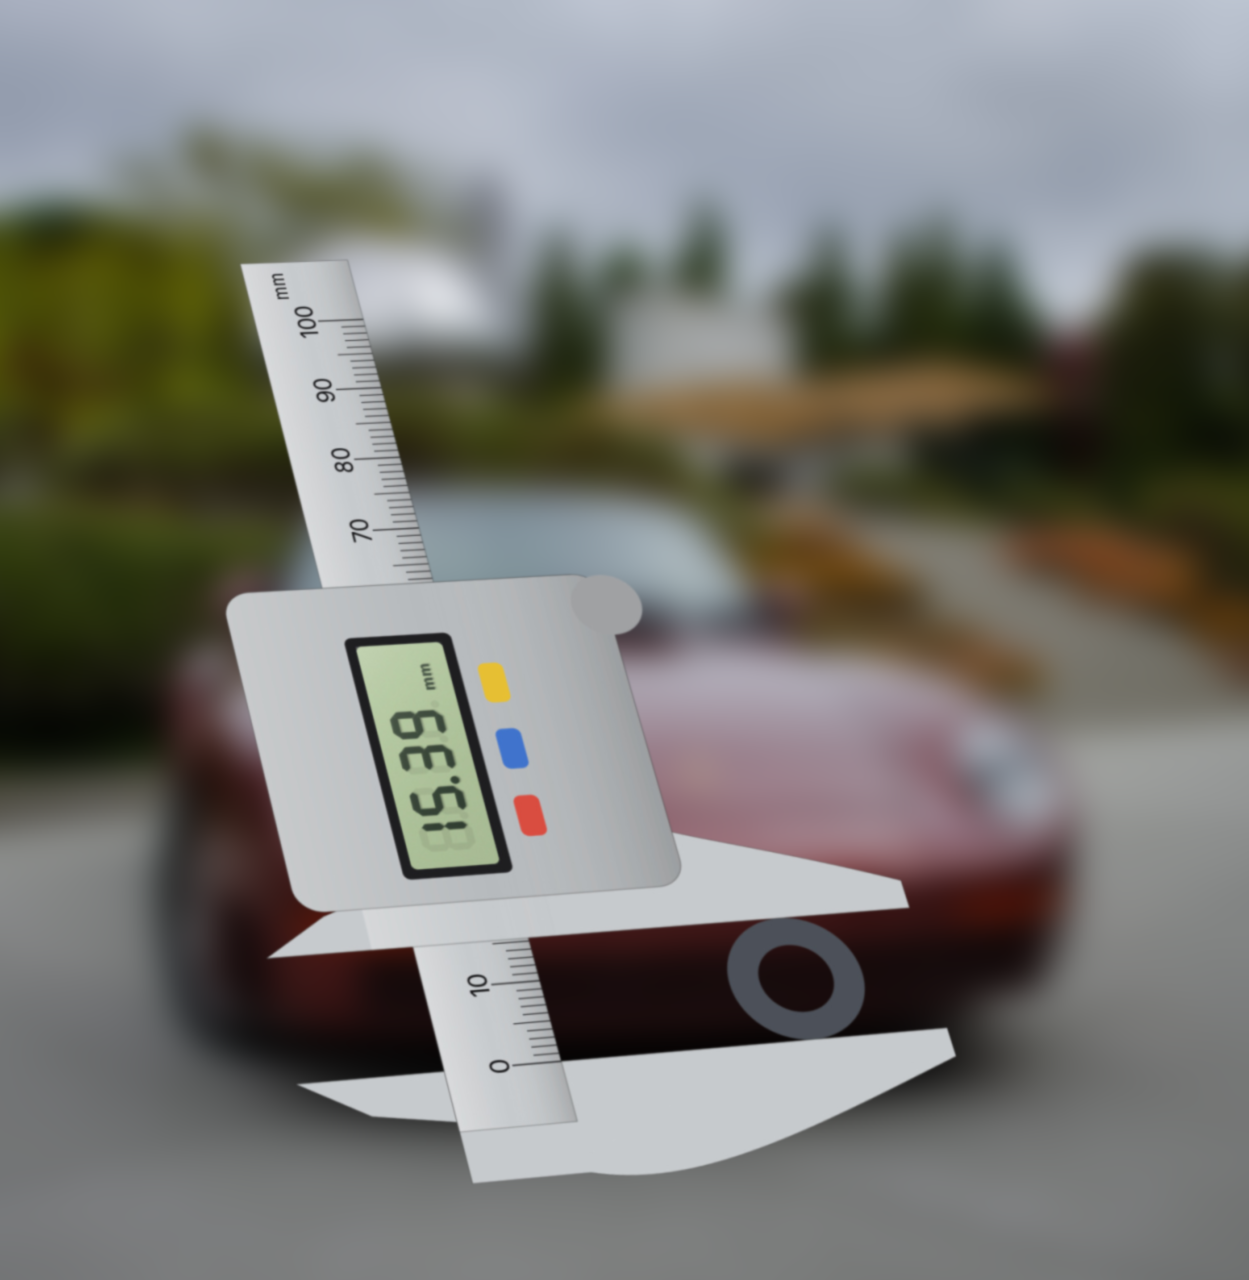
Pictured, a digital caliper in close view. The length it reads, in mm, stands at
15.39 mm
